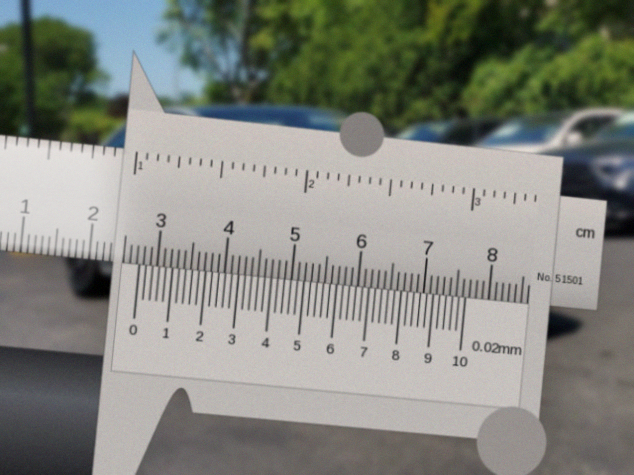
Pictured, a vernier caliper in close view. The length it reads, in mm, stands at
27.4 mm
